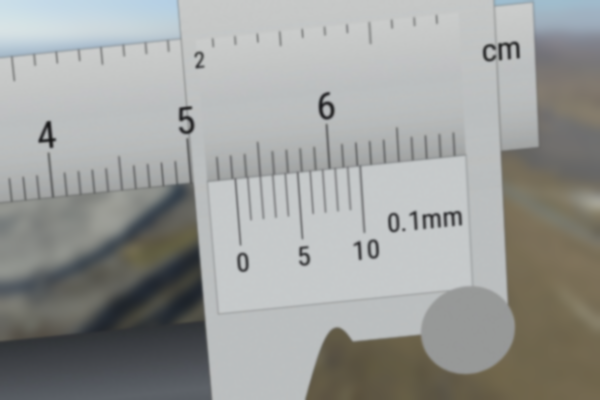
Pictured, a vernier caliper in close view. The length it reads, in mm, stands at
53.2 mm
